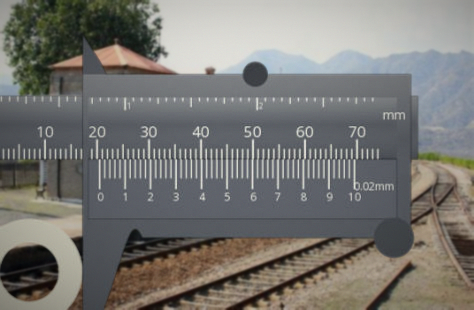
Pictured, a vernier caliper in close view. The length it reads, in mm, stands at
20.5 mm
